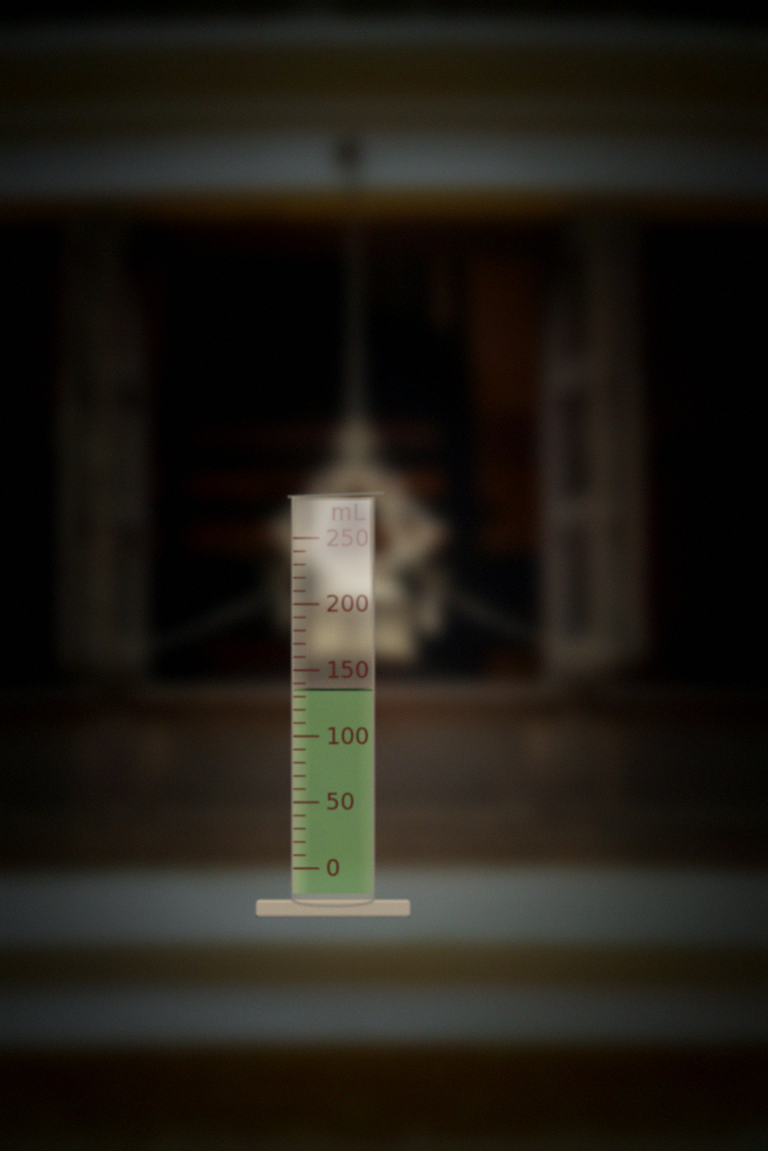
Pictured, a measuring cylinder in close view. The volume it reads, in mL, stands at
135 mL
